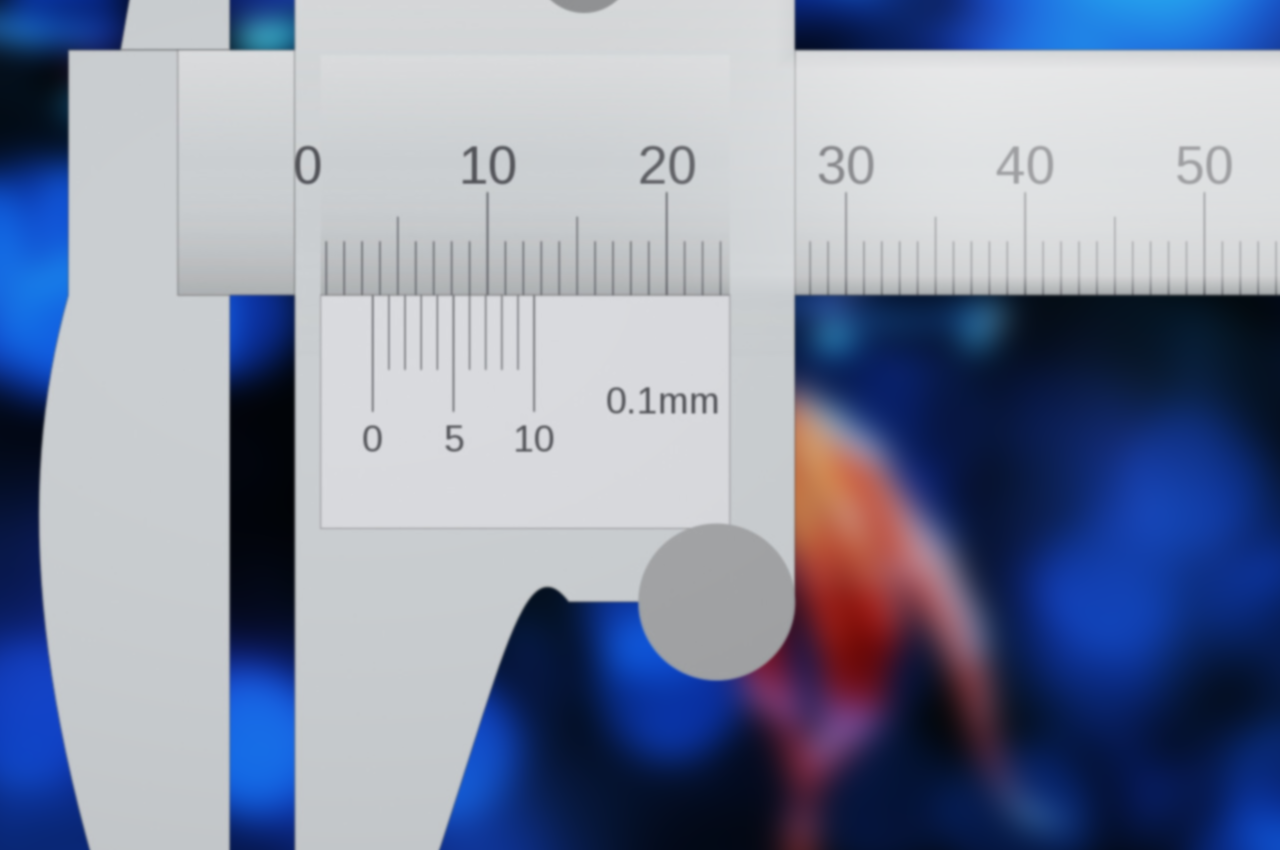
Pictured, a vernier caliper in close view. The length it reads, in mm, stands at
3.6 mm
